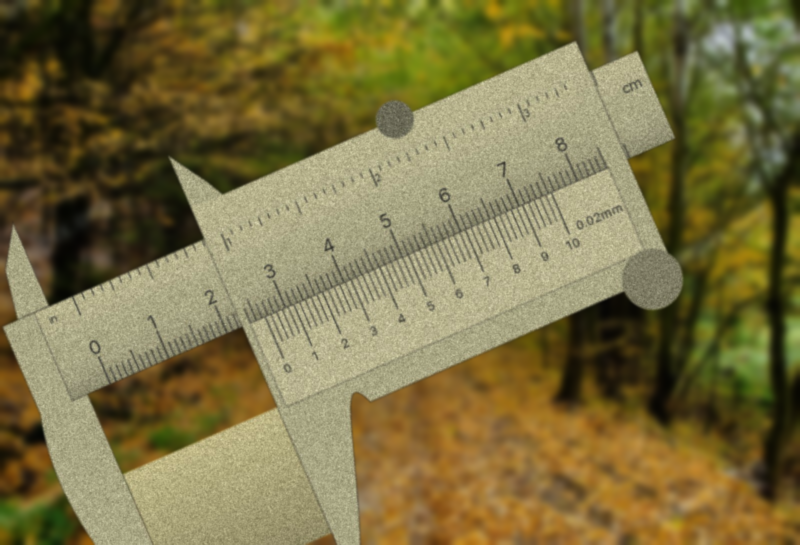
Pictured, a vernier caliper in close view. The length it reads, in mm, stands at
26.5 mm
